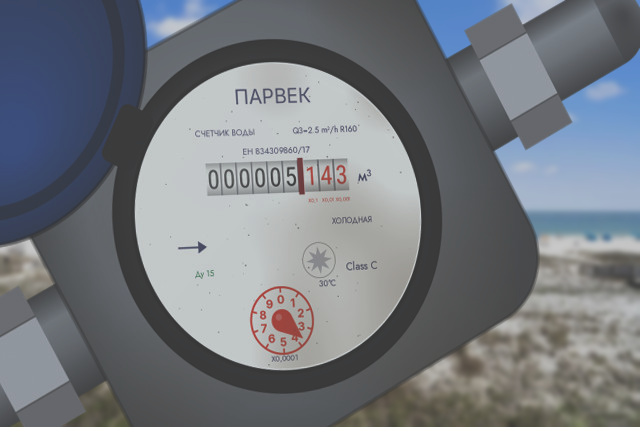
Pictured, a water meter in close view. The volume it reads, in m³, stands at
5.1433 m³
